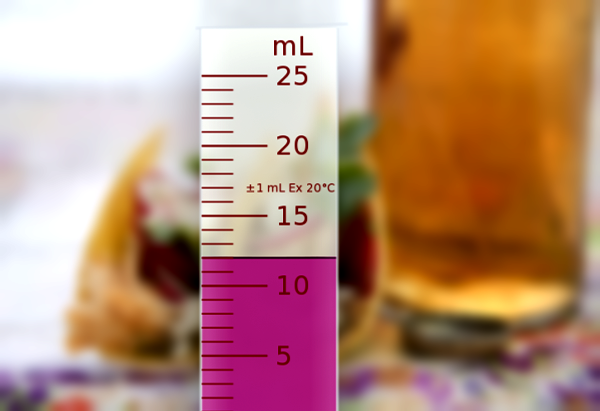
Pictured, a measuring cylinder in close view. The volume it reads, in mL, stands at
12 mL
